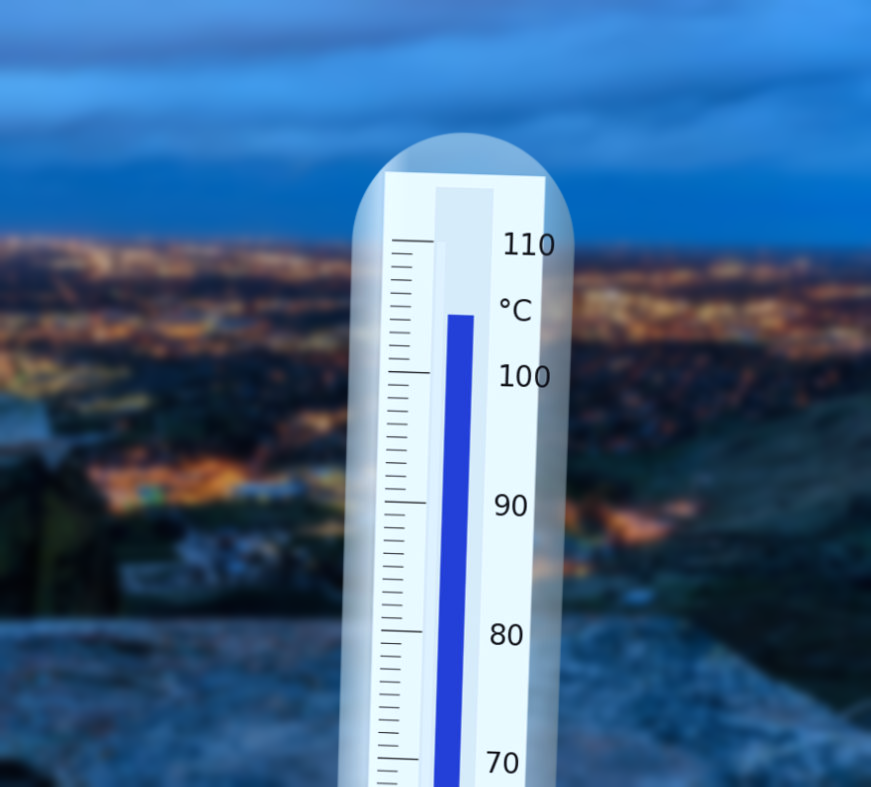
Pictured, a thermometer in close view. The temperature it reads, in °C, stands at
104.5 °C
